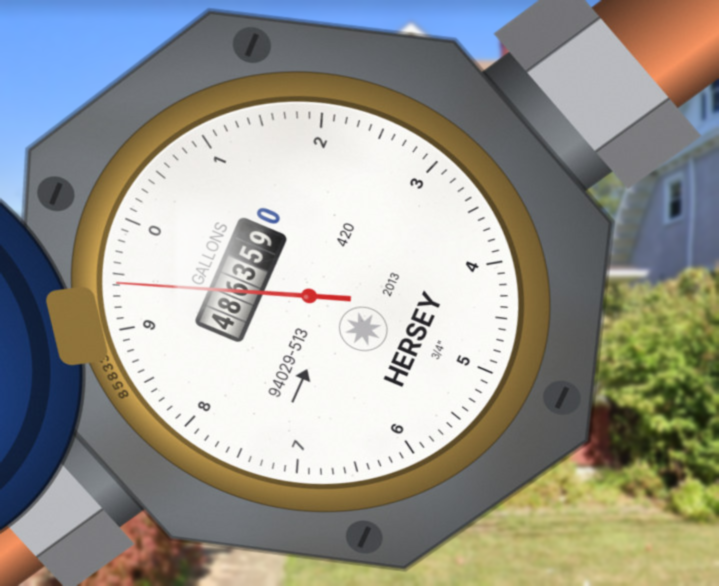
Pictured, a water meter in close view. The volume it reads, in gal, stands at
4863589.4 gal
